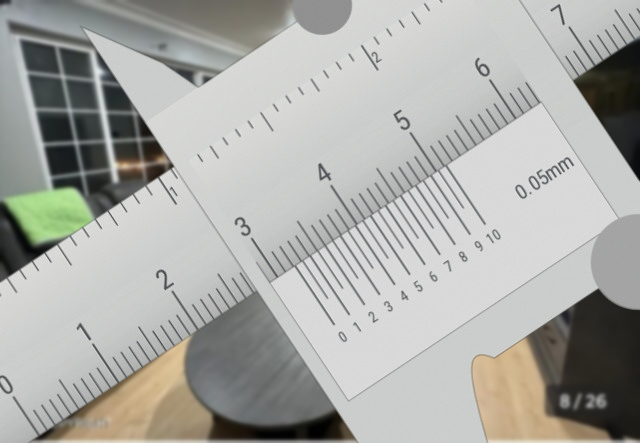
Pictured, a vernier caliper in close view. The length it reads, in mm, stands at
32.2 mm
